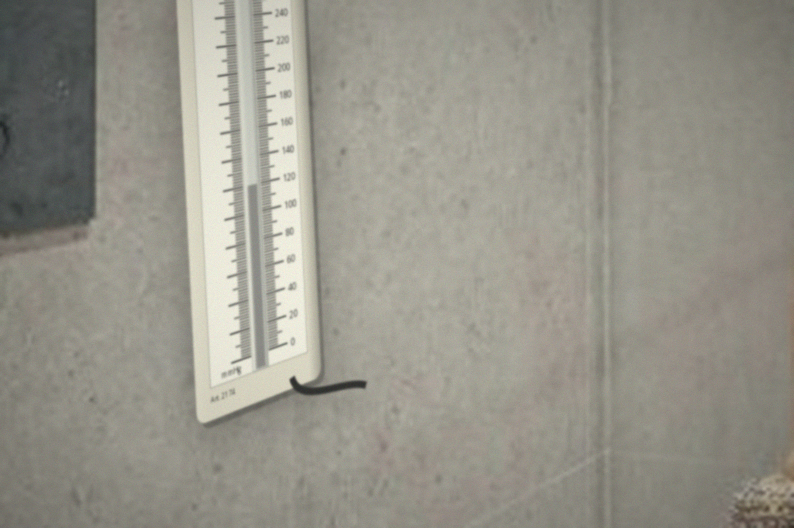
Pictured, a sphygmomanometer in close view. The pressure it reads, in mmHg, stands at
120 mmHg
